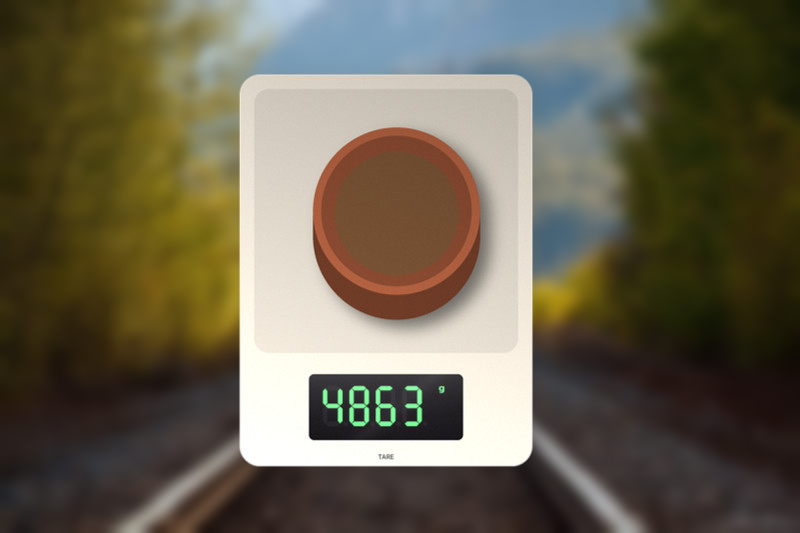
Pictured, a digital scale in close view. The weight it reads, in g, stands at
4863 g
